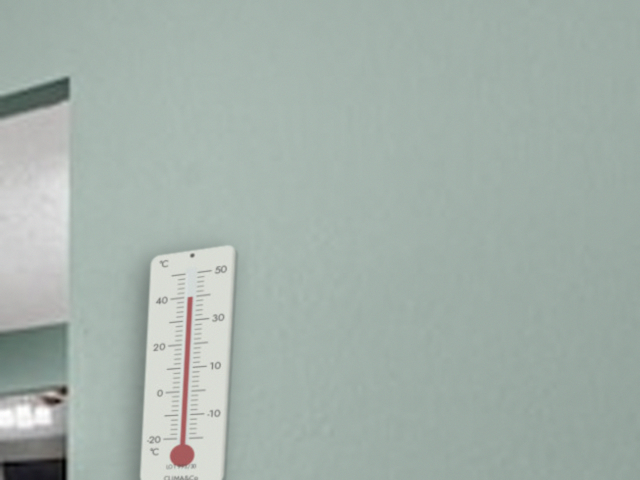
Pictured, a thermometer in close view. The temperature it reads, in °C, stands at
40 °C
